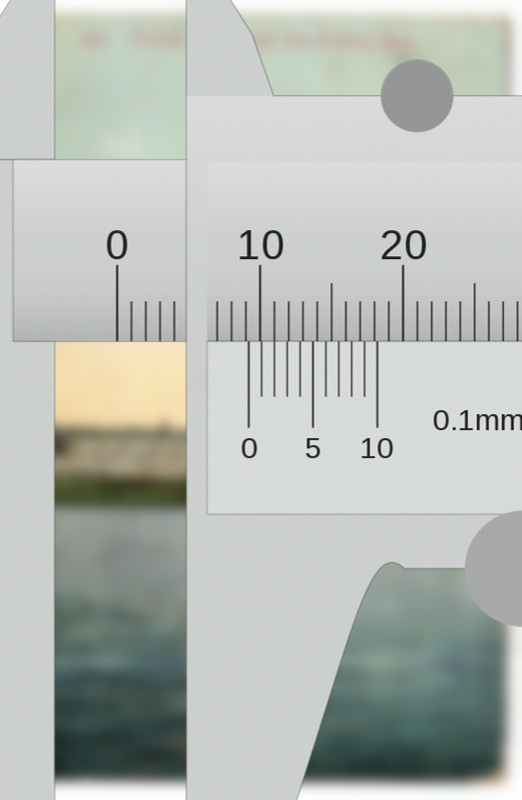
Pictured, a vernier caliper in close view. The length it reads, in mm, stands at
9.2 mm
